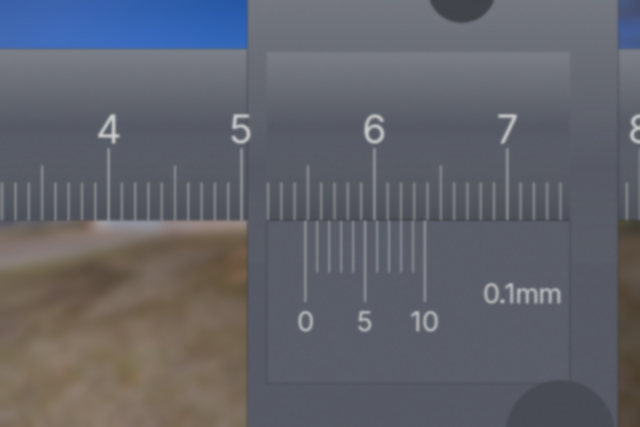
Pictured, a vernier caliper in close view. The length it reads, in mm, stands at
54.8 mm
